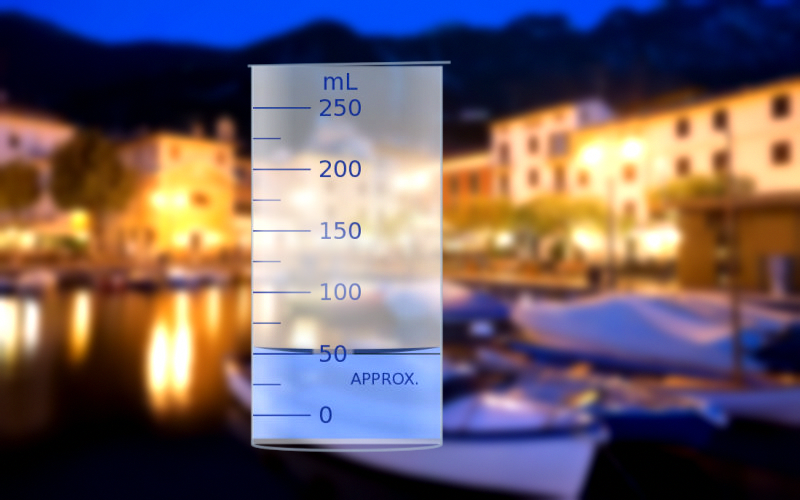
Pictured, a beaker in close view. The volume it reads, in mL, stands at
50 mL
